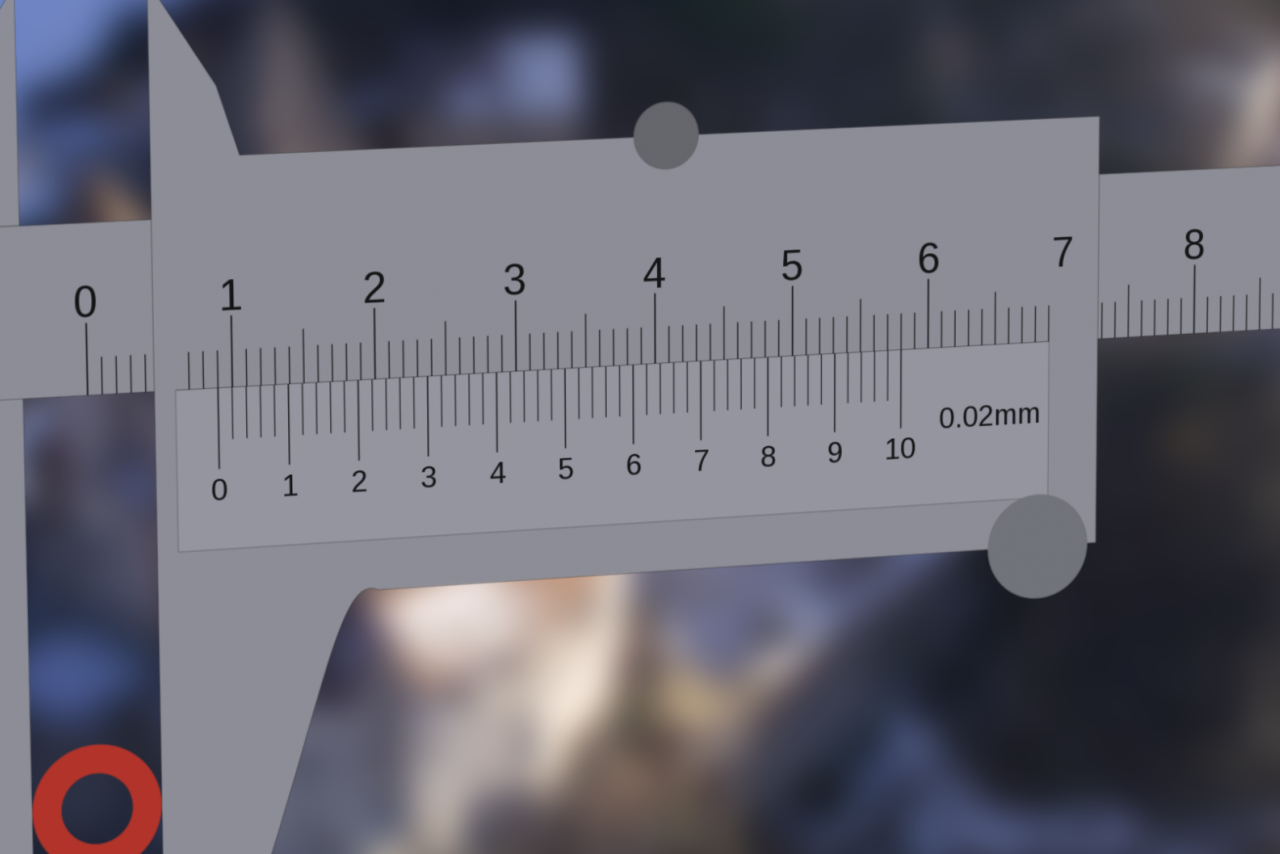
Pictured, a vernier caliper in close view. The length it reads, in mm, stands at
9.0 mm
